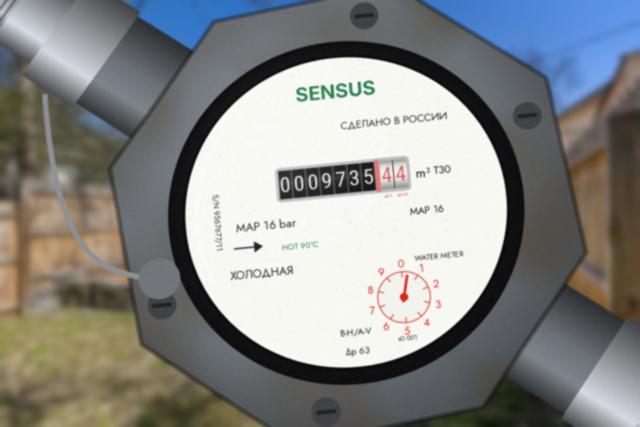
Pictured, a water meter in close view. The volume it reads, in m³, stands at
9735.440 m³
